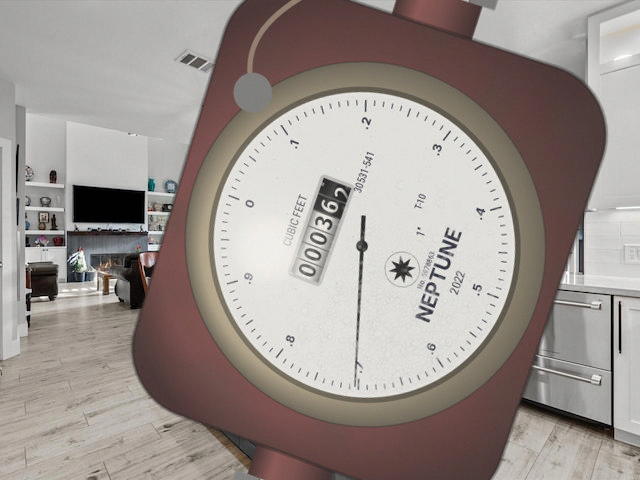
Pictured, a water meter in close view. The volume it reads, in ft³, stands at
361.70 ft³
